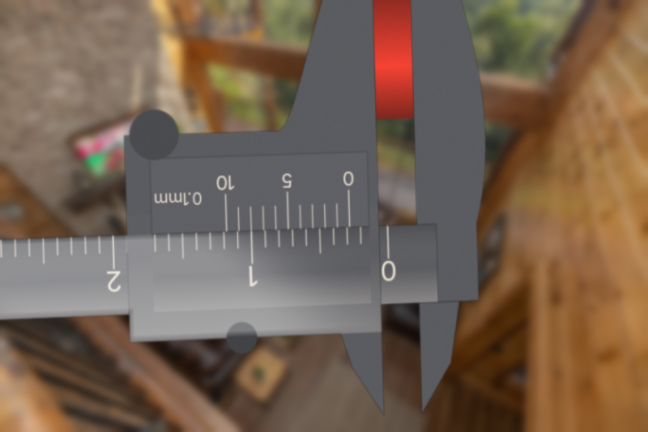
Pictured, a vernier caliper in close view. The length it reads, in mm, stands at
2.8 mm
